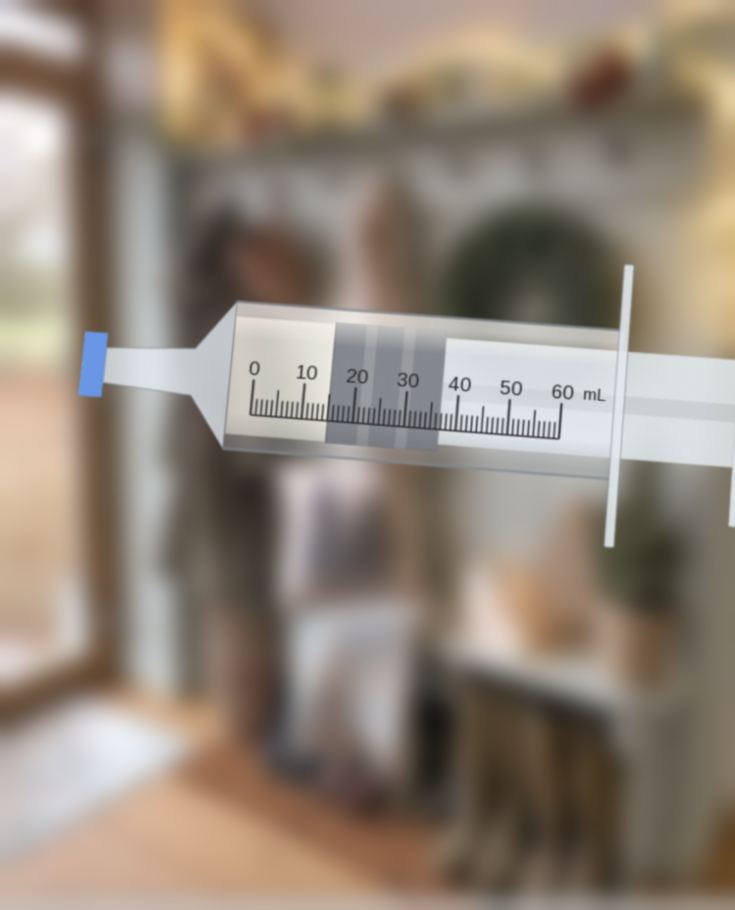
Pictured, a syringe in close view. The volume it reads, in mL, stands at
15 mL
